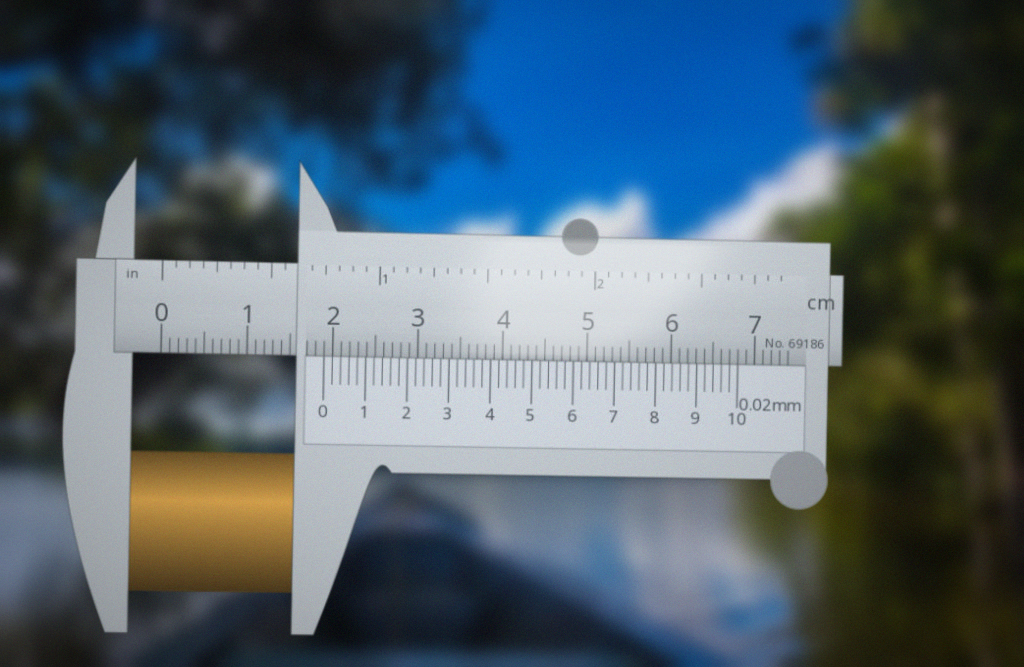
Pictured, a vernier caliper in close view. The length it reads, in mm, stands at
19.0 mm
